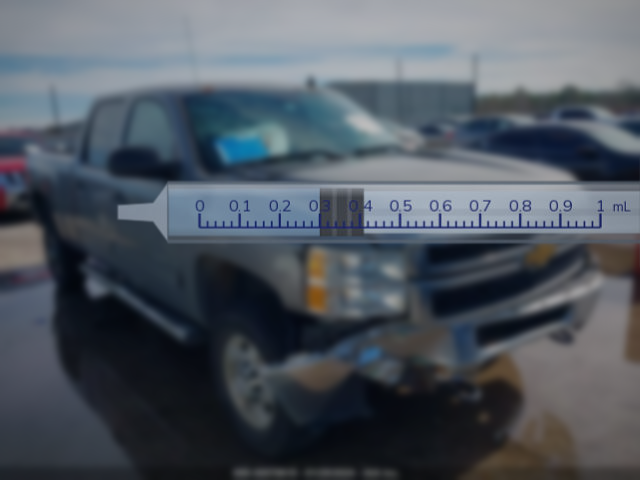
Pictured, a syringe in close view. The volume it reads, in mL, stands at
0.3 mL
